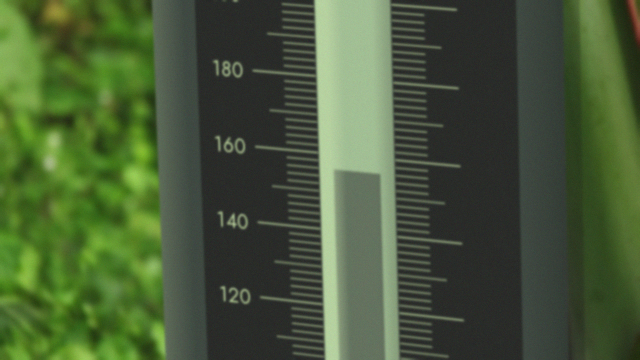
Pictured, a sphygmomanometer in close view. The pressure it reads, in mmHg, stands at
156 mmHg
